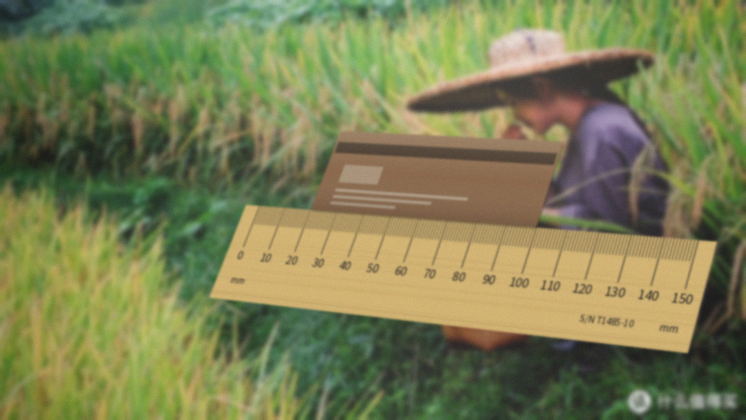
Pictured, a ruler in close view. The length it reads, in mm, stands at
80 mm
